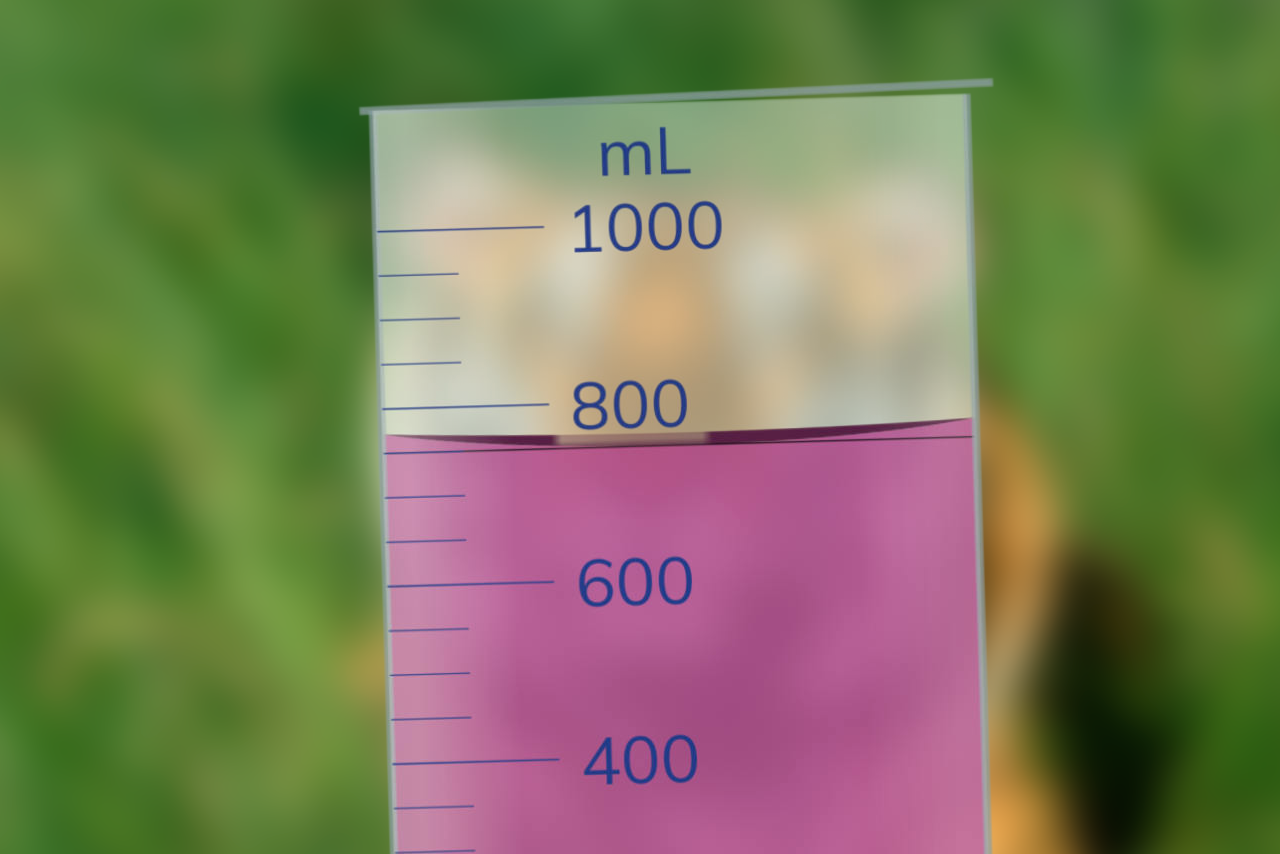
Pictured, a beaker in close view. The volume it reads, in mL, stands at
750 mL
